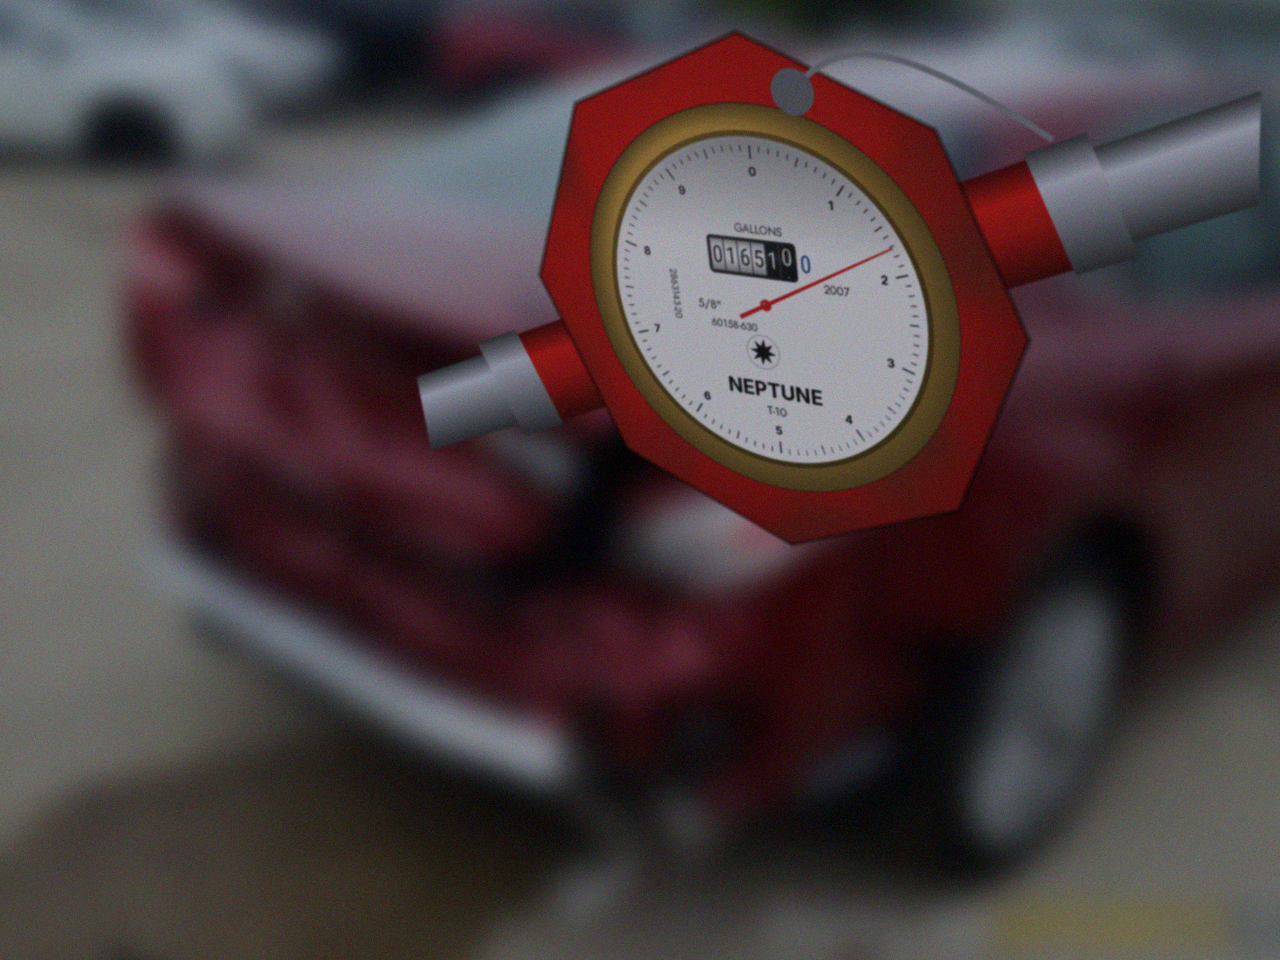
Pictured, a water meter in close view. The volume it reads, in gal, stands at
165101.7 gal
